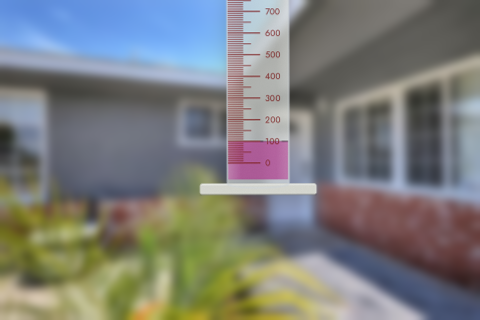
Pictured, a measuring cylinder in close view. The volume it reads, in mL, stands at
100 mL
